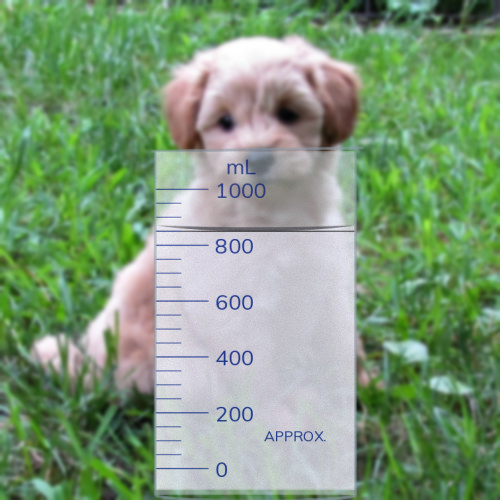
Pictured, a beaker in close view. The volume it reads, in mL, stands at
850 mL
